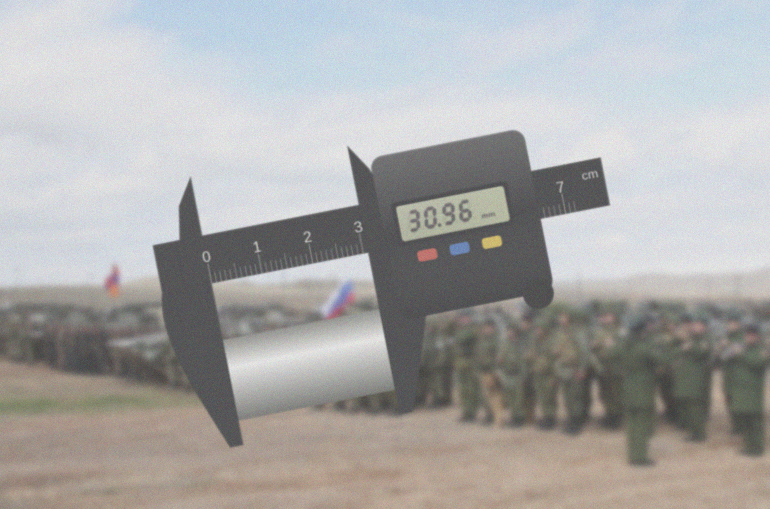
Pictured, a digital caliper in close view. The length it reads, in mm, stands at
30.96 mm
